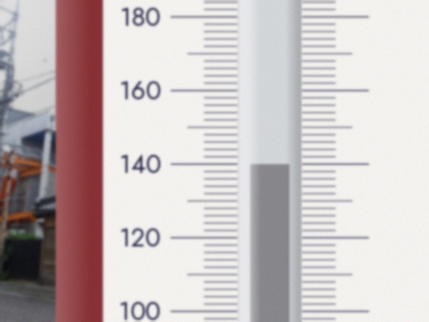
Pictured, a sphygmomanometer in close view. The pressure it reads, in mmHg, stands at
140 mmHg
